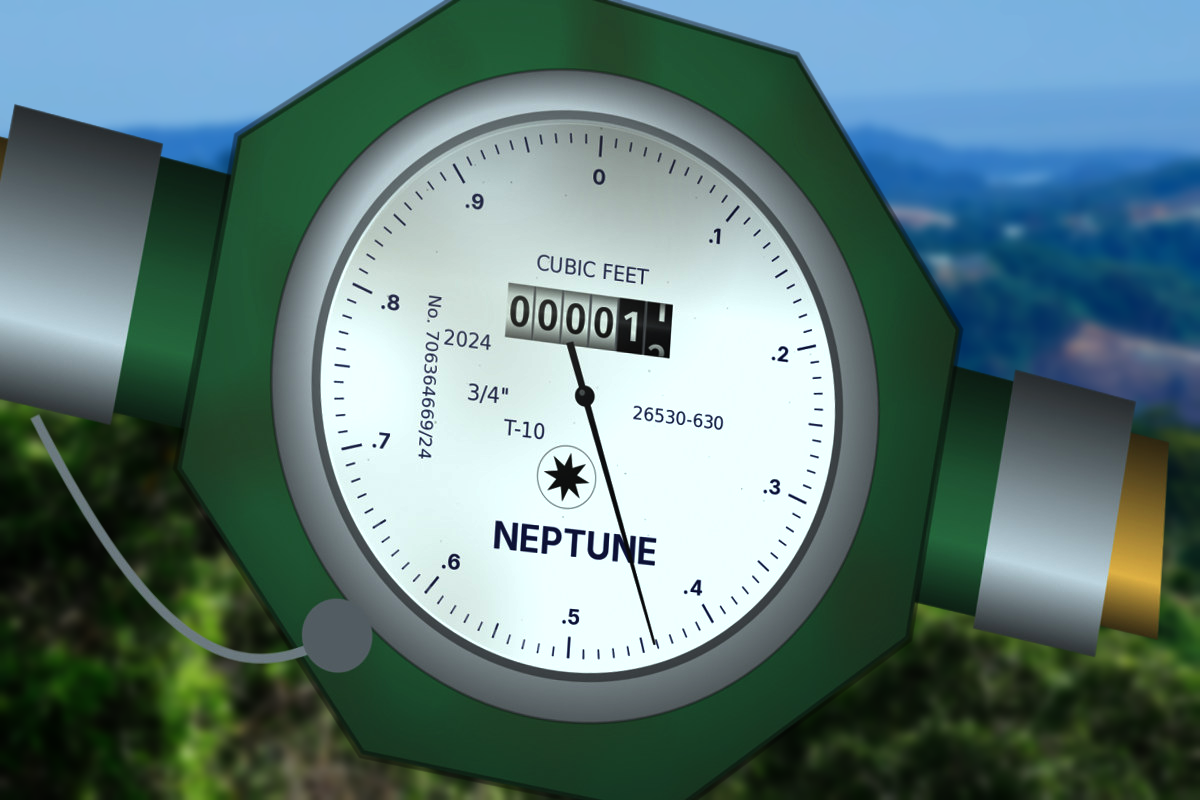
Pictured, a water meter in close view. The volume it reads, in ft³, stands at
11.44 ft³
